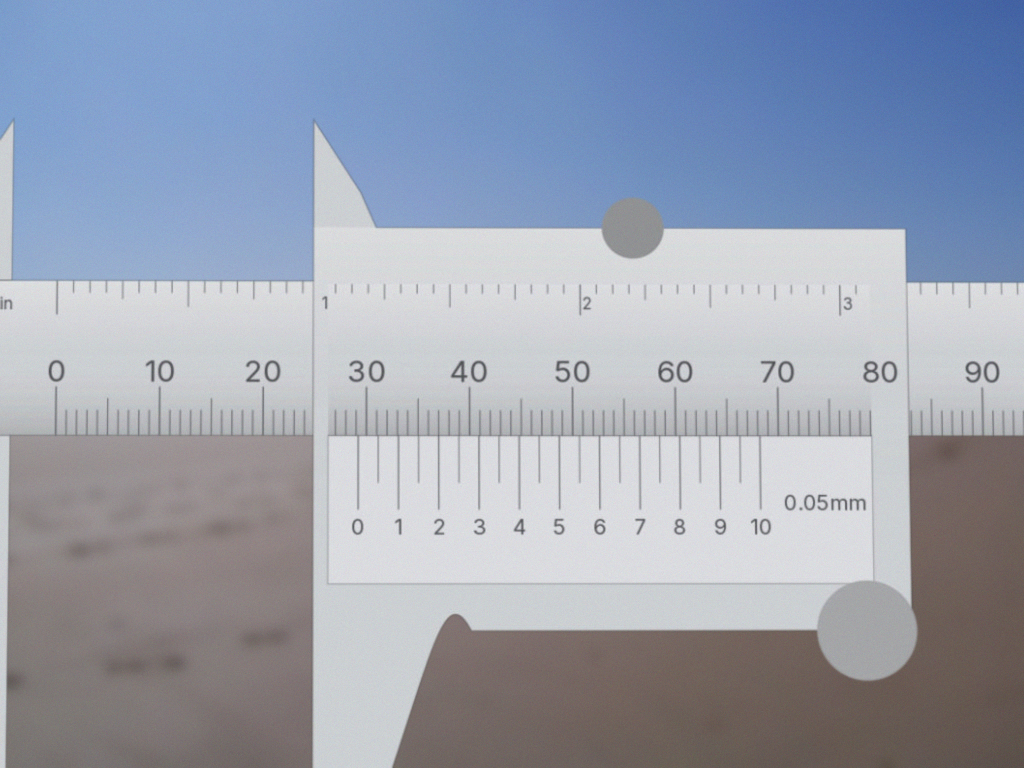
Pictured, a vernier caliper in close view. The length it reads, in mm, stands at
29.2 mm
